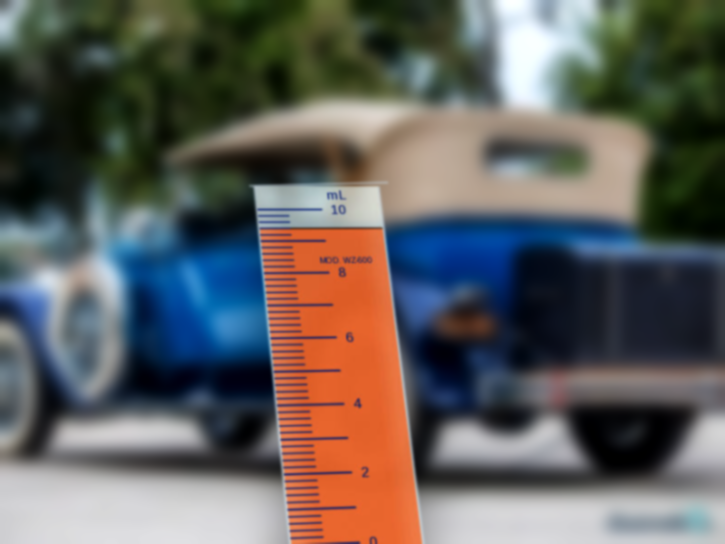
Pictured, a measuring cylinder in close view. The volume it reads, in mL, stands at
9.4 mL
